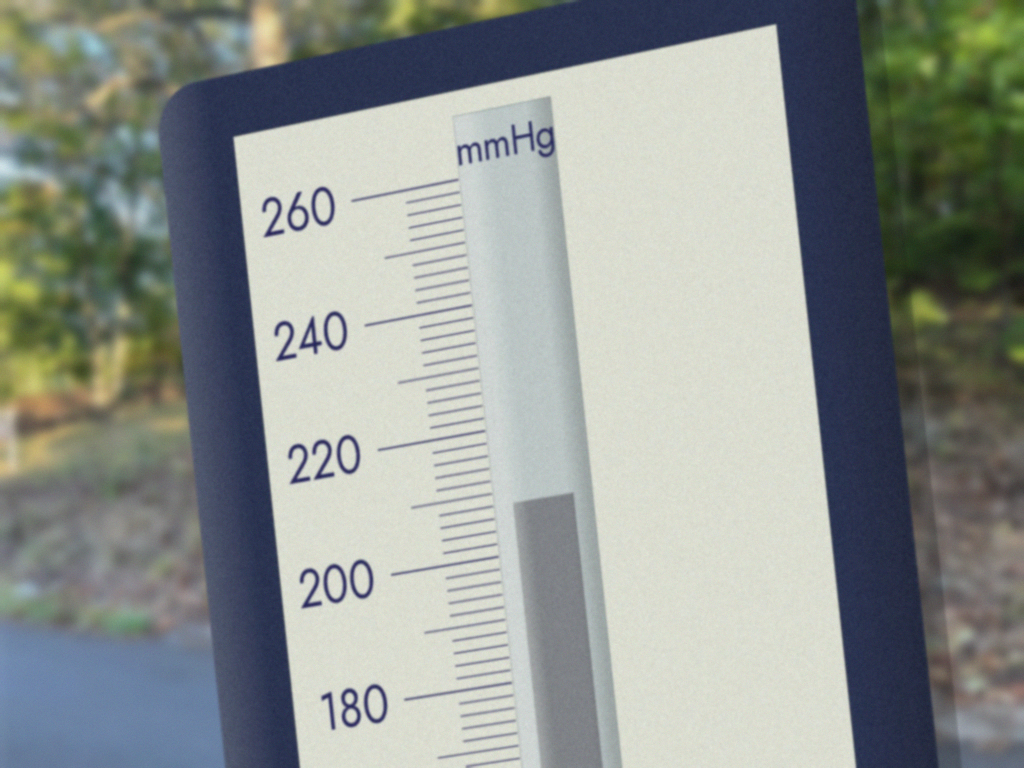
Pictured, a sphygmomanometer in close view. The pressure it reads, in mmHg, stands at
208 mmHg
